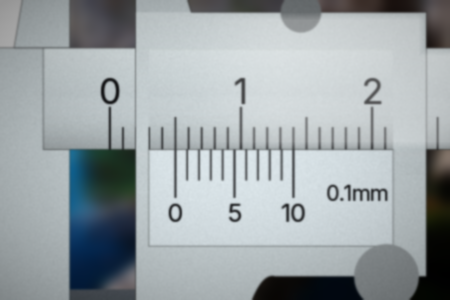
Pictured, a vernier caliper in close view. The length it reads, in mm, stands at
5.0 mm
